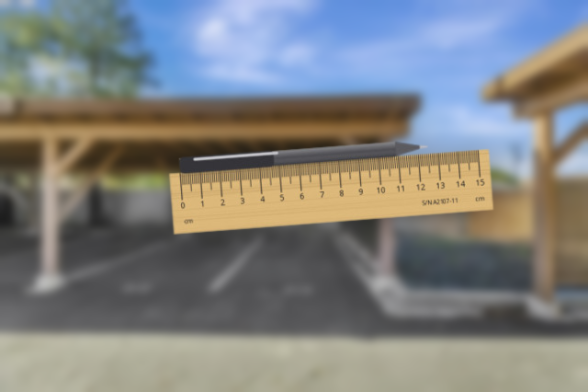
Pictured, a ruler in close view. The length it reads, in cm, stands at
12.5 cm
